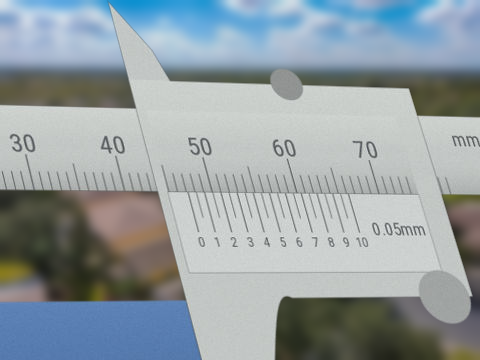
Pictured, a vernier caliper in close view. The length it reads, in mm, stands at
47.2 mm
